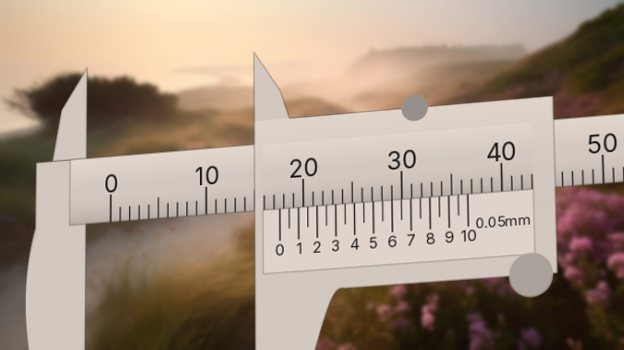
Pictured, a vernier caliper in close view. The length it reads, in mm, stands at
17.6 mm
